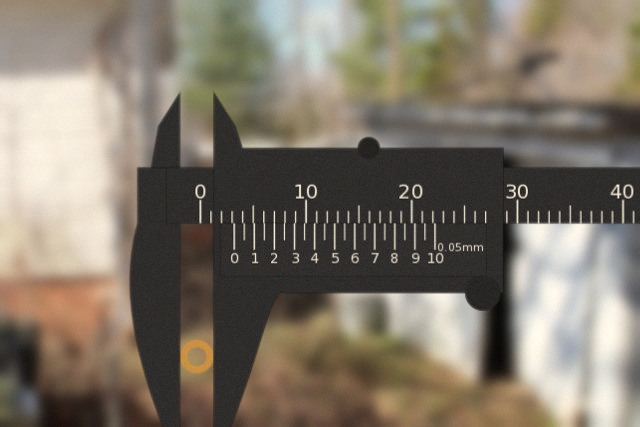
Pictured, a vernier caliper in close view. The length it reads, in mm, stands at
3.2 mm
